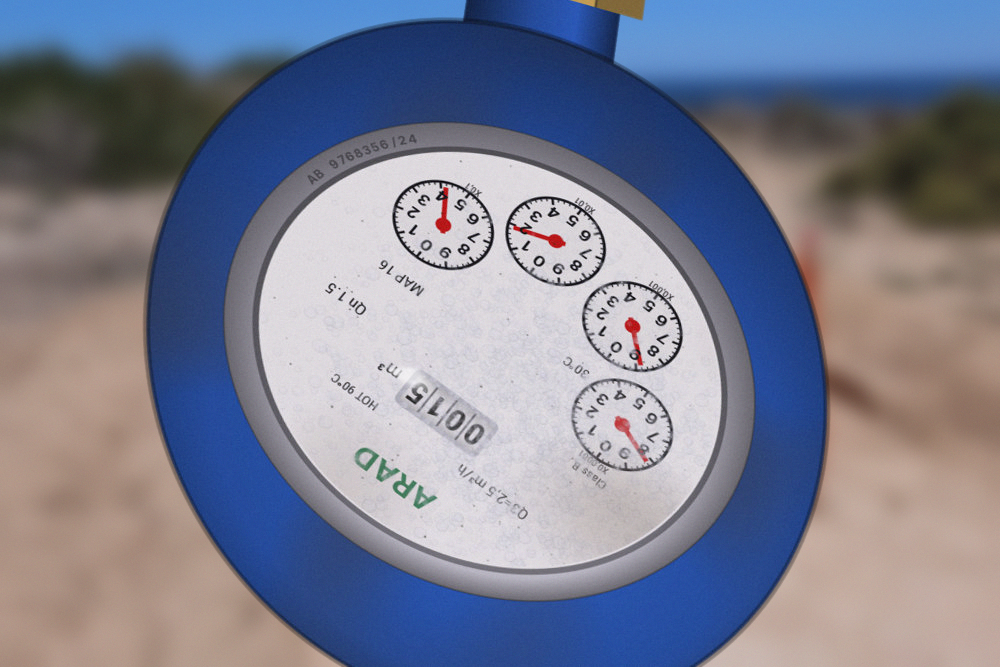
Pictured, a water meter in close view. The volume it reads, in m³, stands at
15.4188 m³
